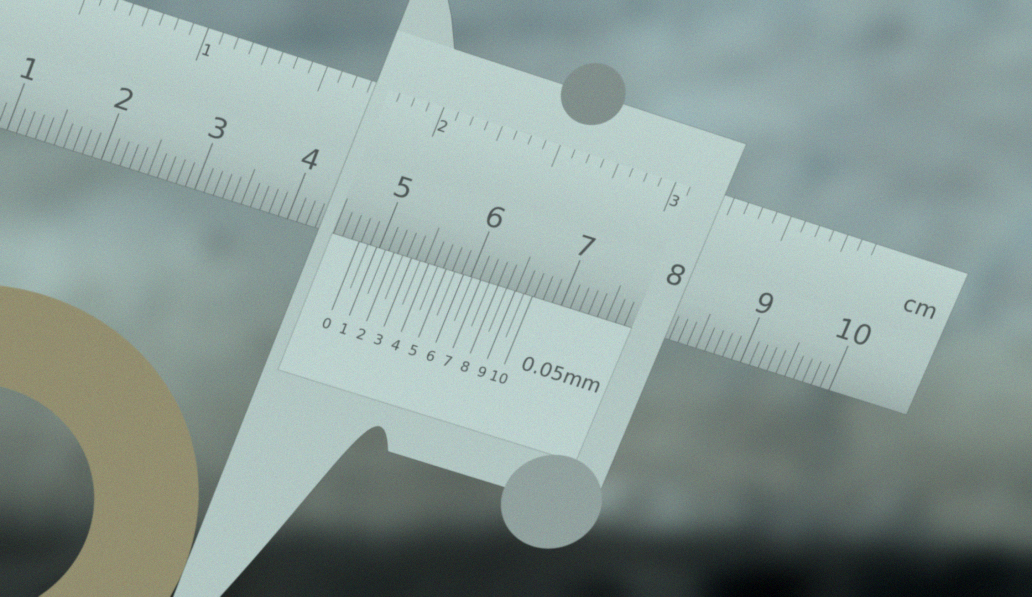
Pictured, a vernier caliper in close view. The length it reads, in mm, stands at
47.8 mm
